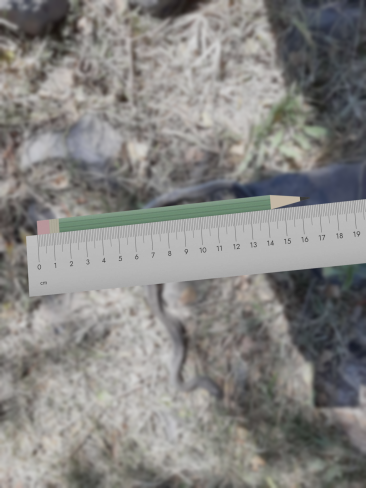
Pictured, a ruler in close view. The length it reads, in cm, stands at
16.5 cm
